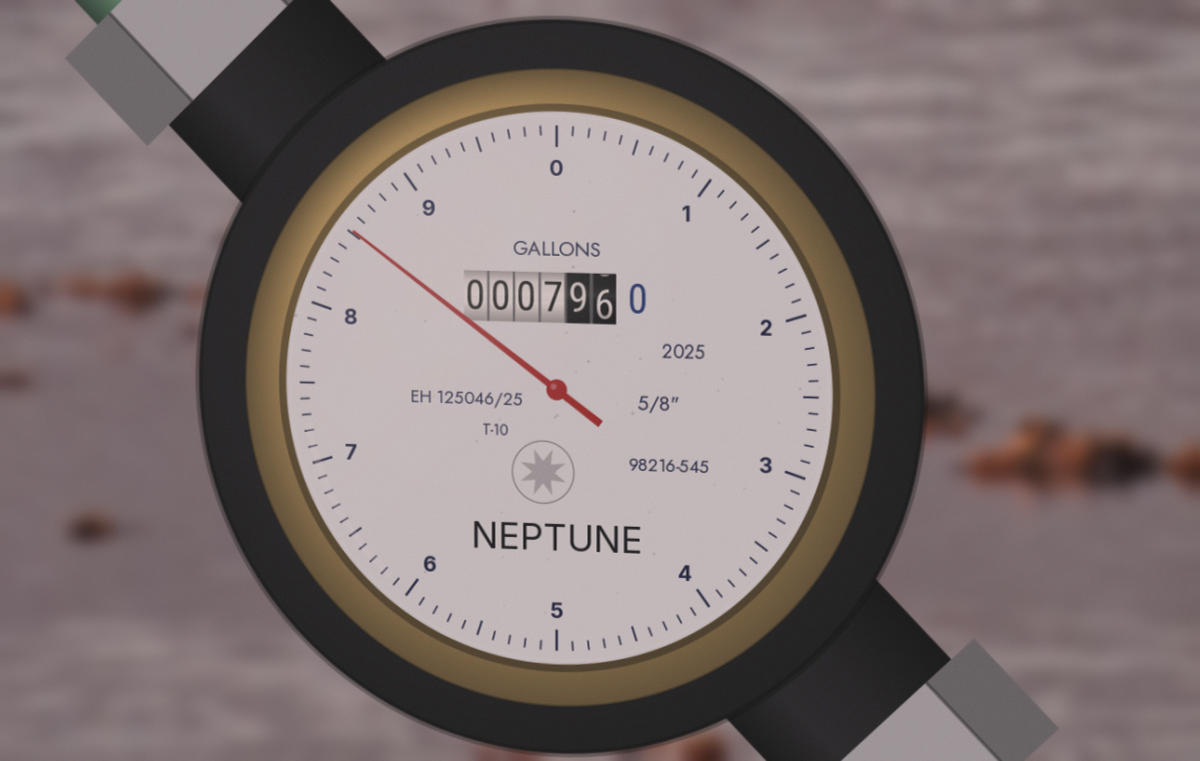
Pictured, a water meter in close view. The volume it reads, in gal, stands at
7958.5 gal
